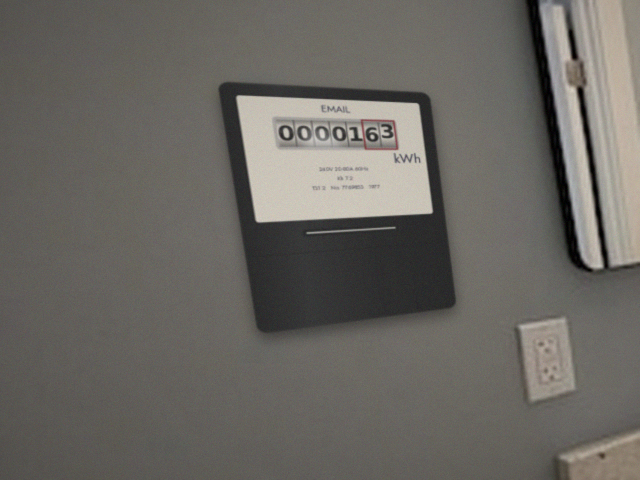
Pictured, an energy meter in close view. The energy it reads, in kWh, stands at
1.63 kWh
